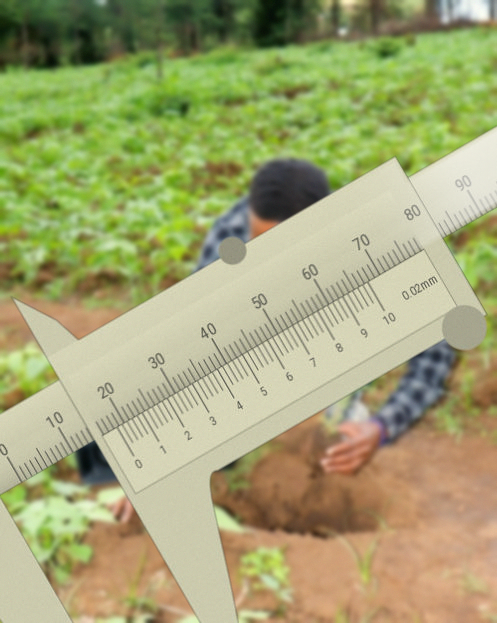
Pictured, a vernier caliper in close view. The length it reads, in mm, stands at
18.6 mm
